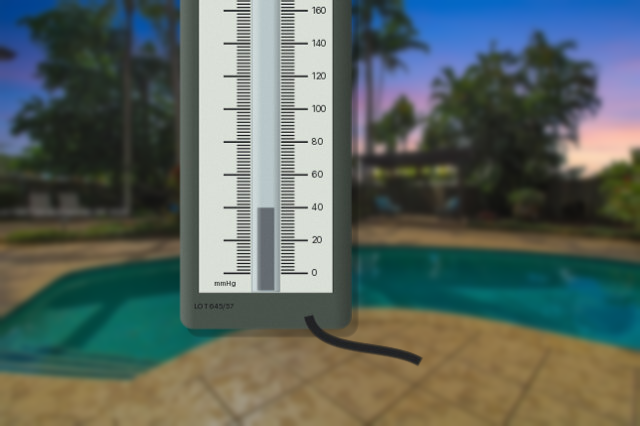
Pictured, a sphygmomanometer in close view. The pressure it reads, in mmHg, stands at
40 mmHg
